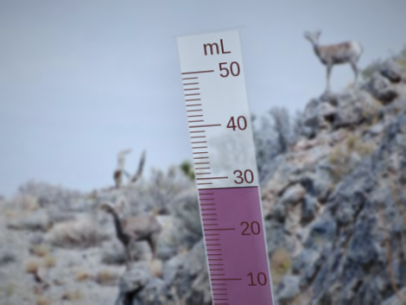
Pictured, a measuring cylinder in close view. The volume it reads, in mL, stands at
28 mL
